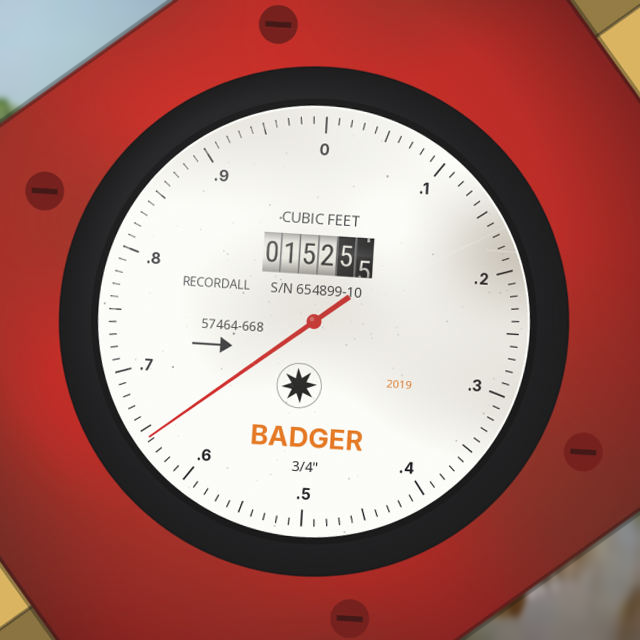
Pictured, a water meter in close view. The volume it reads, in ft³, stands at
15254.64 ft³
